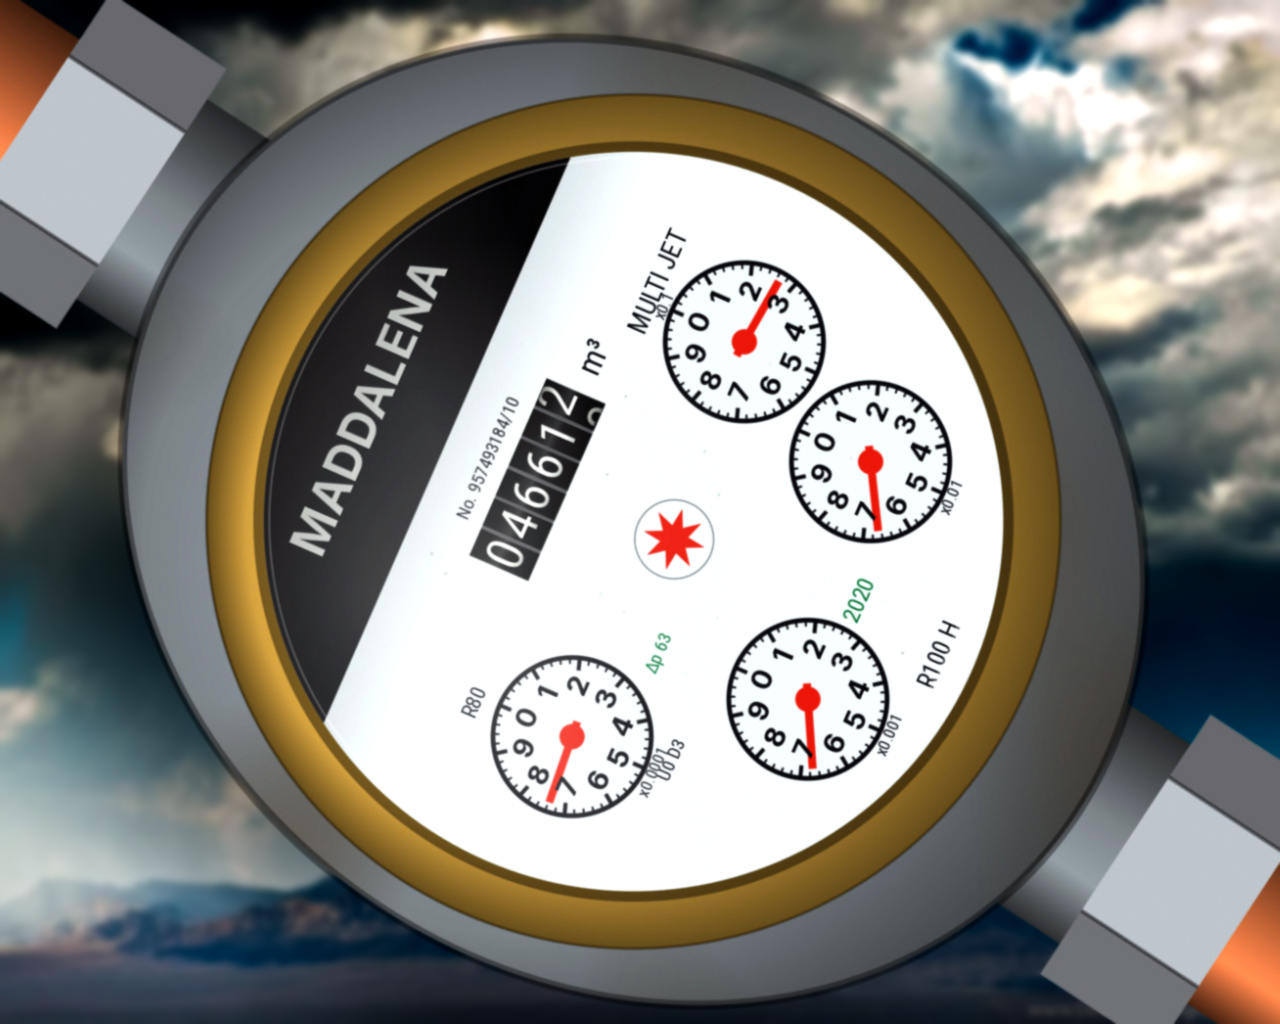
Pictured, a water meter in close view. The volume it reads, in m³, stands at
46612.2667 m³
